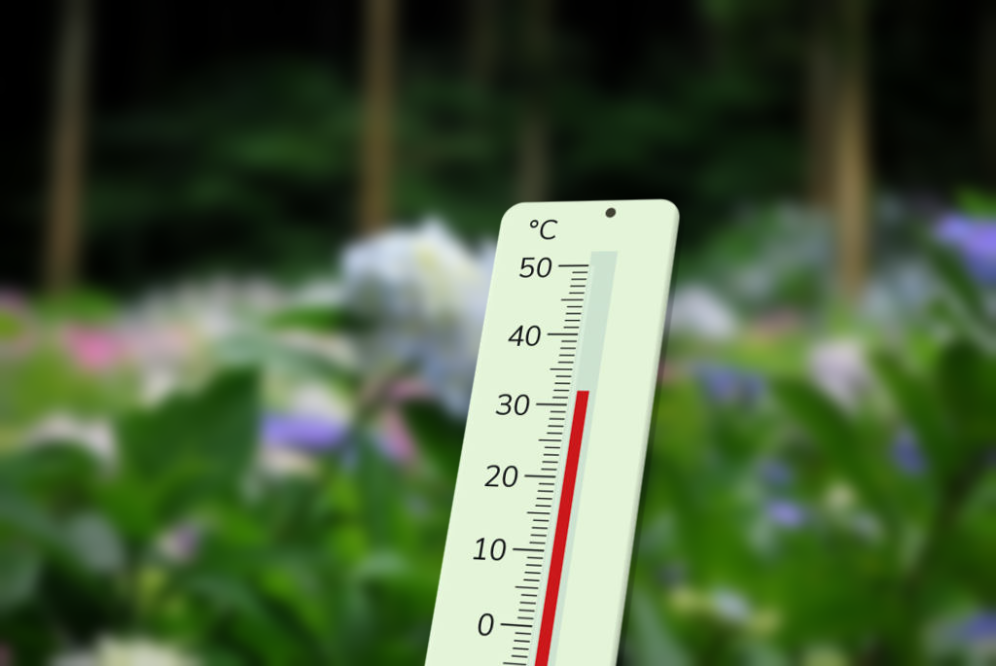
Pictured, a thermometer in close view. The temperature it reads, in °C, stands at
32 °C
